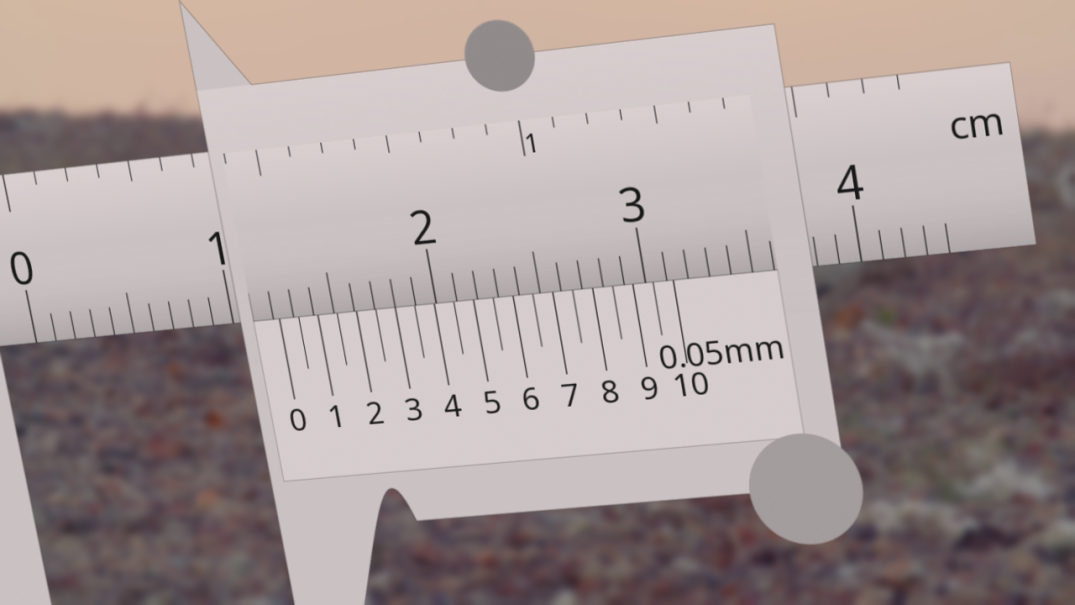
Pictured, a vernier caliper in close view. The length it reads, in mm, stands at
12.3 mm
